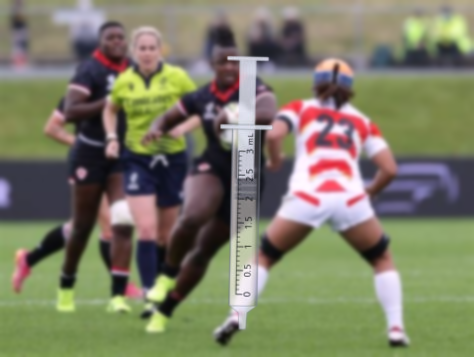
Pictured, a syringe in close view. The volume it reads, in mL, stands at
2 mL
